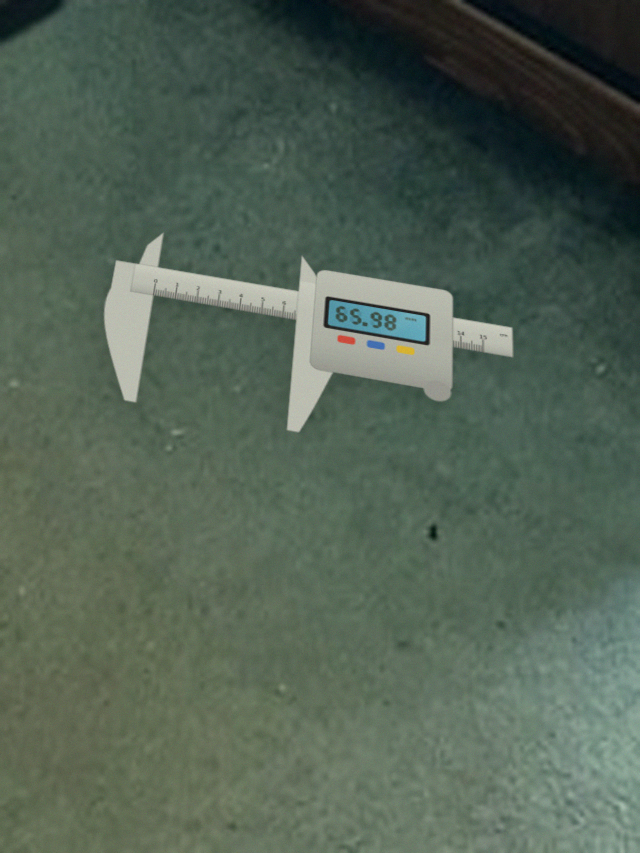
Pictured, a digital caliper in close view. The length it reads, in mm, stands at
65.98 mm
